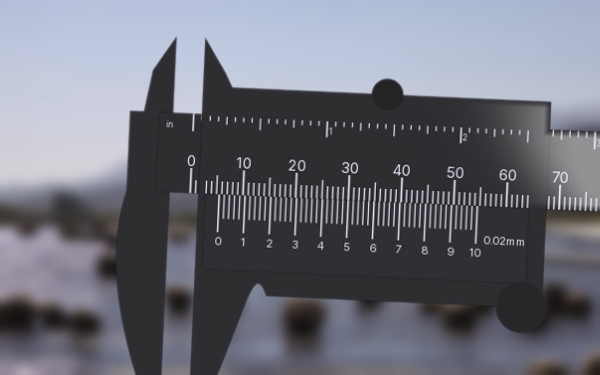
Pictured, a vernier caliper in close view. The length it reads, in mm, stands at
5.5 mm
